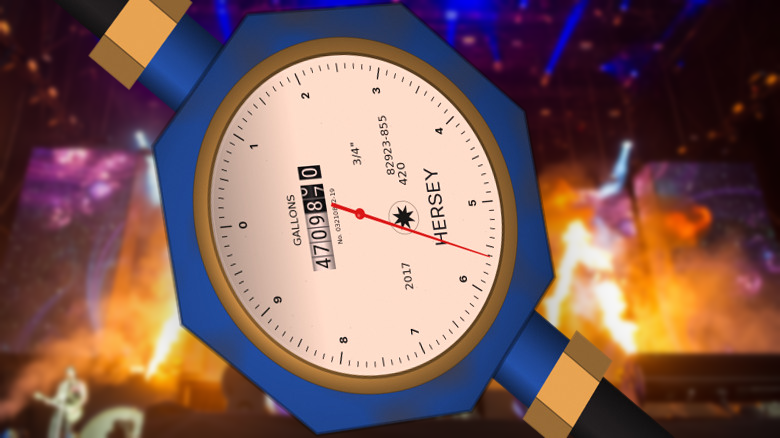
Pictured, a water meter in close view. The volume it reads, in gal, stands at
4709865.6 gal
